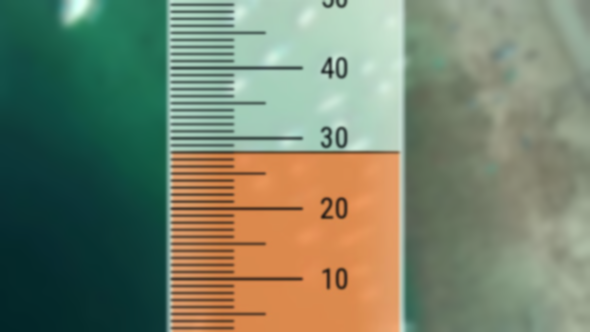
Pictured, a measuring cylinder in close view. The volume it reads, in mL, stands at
28 mL
